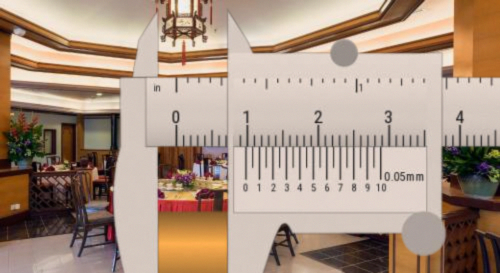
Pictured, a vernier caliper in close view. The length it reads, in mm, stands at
9.8 mm
